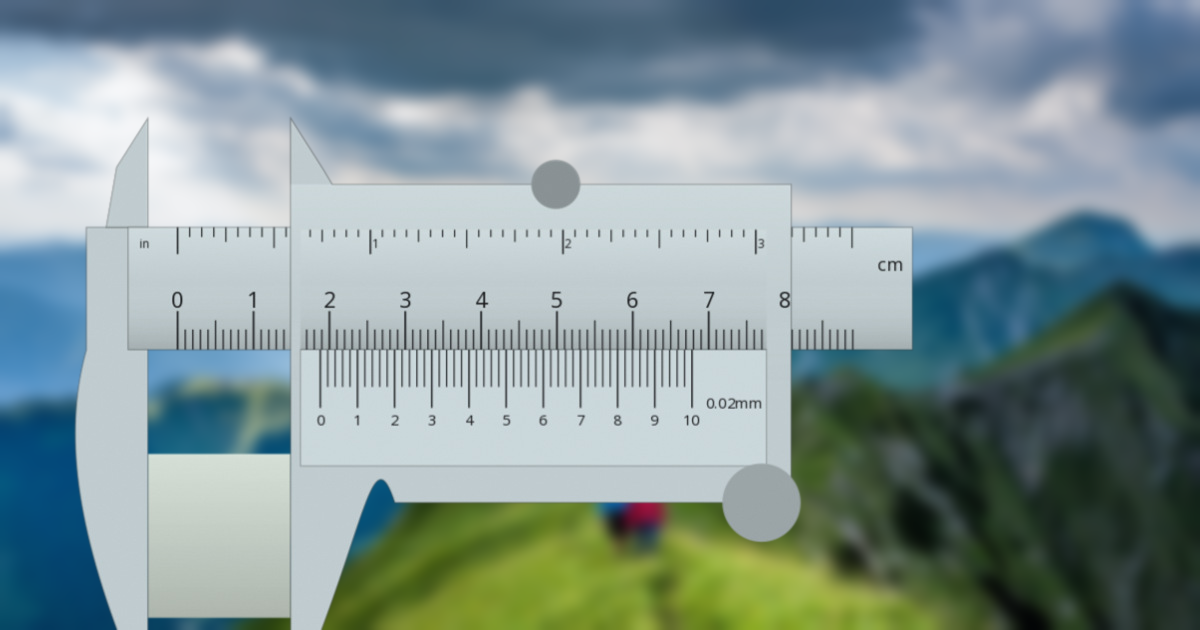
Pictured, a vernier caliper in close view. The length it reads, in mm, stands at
18.8 mm
